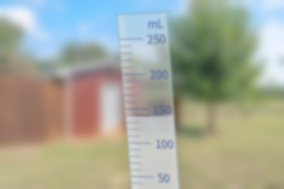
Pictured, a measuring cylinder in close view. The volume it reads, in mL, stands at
140 mL
